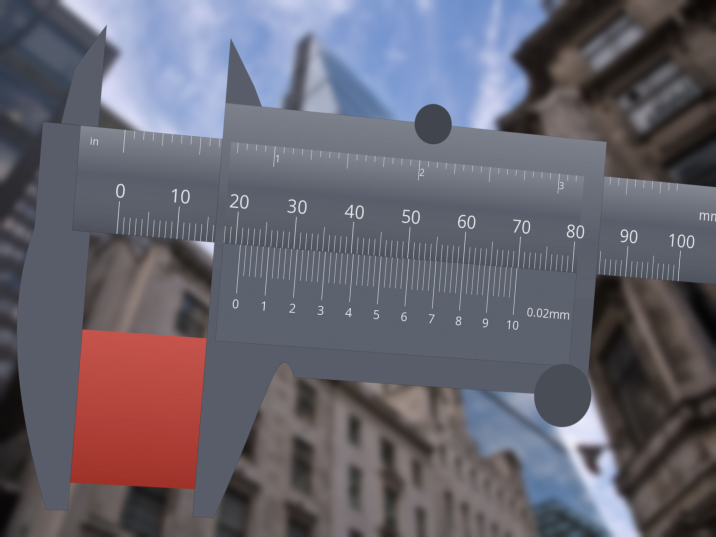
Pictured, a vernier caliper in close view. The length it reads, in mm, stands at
20.8 mm
